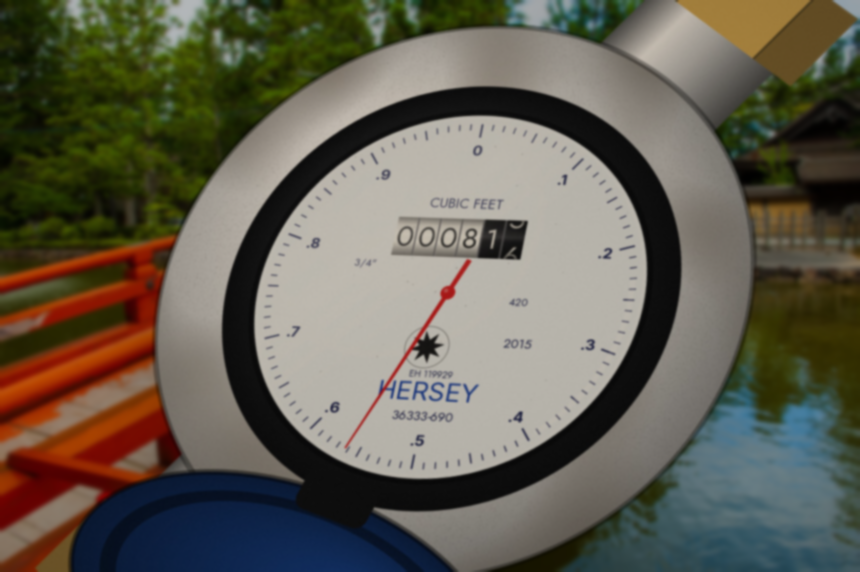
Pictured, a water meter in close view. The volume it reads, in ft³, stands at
815.56 ft³
